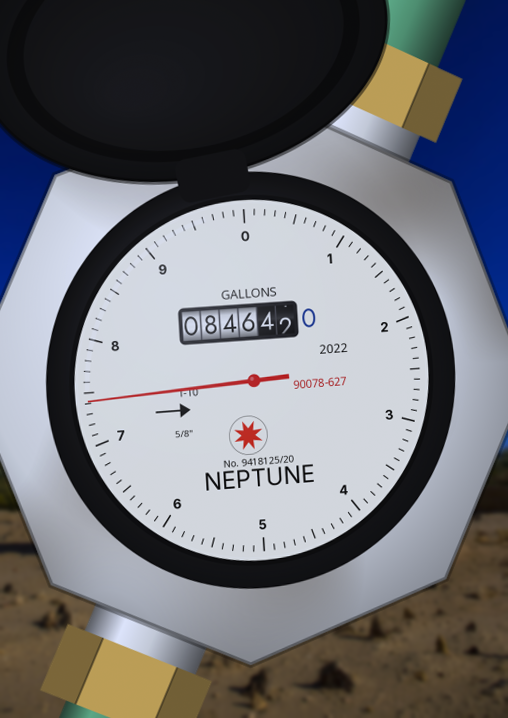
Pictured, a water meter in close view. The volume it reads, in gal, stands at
846417.4 gal
